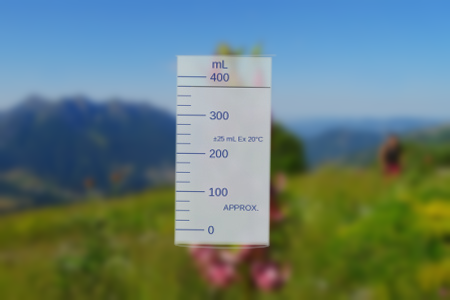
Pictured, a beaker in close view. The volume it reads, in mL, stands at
375 mL
